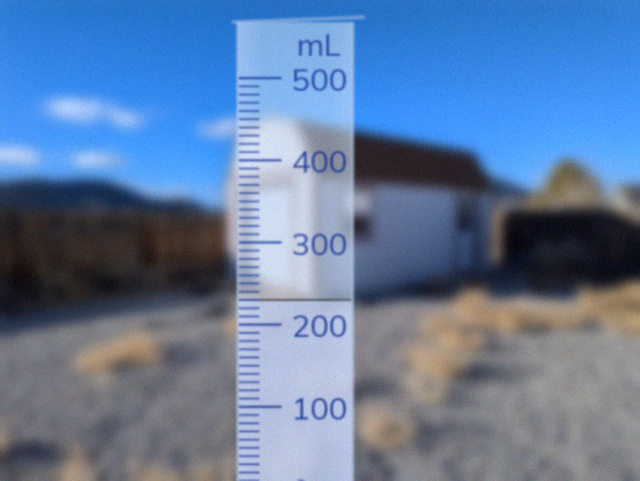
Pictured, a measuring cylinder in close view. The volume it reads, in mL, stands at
230 mL
